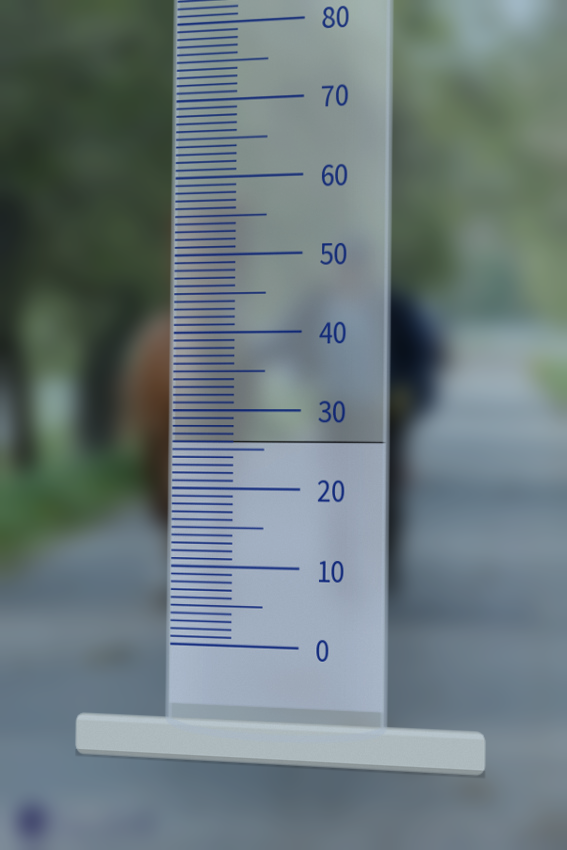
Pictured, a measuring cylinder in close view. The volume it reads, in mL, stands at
26 mL
